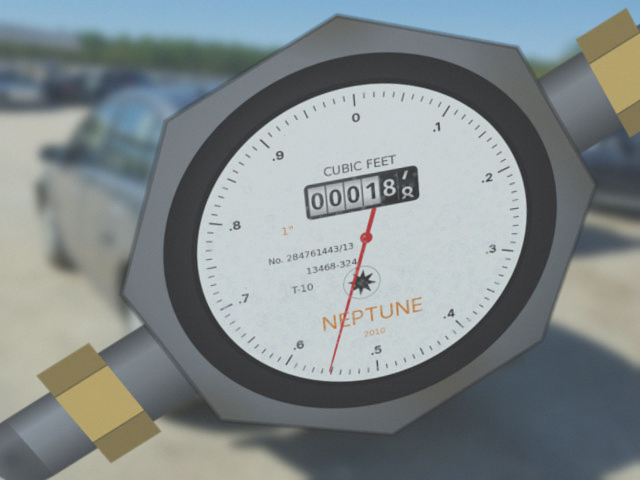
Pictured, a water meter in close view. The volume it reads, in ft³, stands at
187.55 ft³
